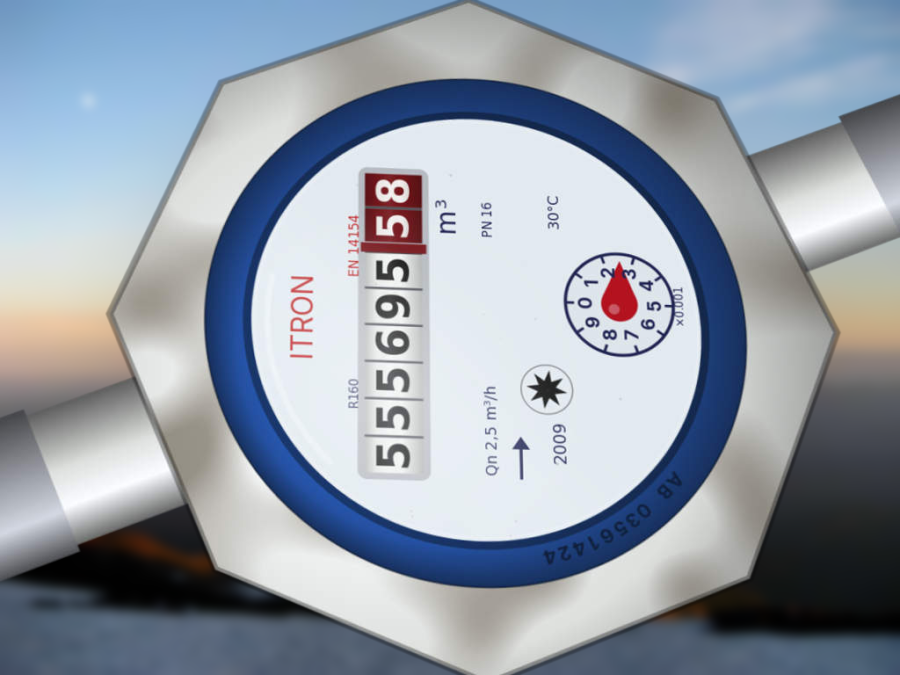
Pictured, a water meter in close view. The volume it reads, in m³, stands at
555695.582 m³
